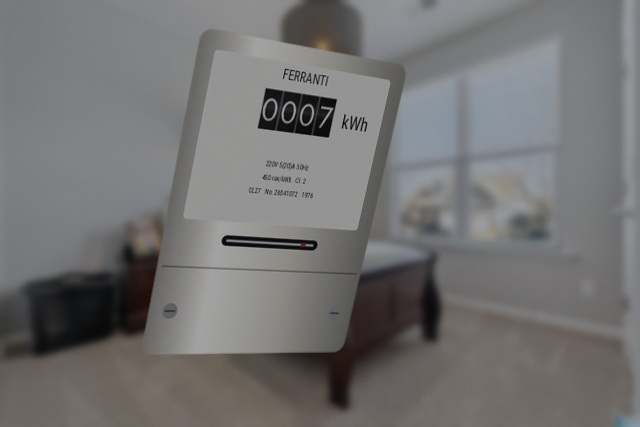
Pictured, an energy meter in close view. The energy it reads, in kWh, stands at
7 kWh
